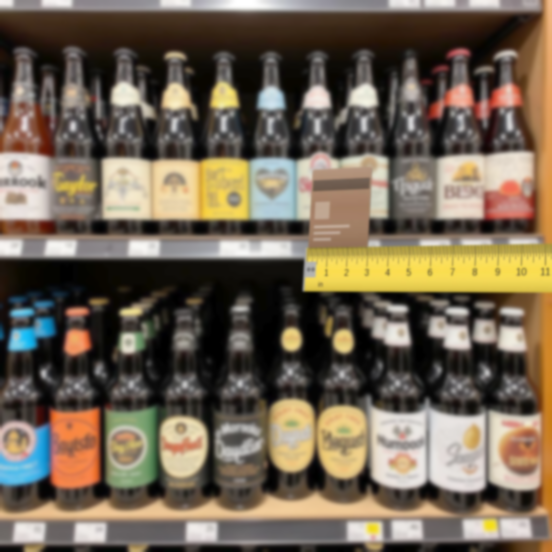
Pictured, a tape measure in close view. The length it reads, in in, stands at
3 in
